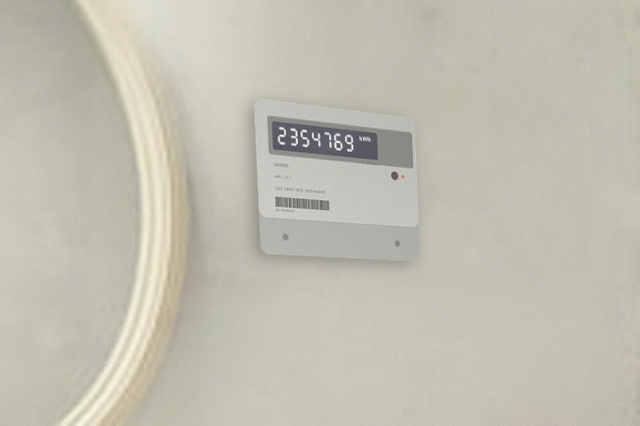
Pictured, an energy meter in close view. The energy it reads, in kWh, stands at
2354769 kWh
